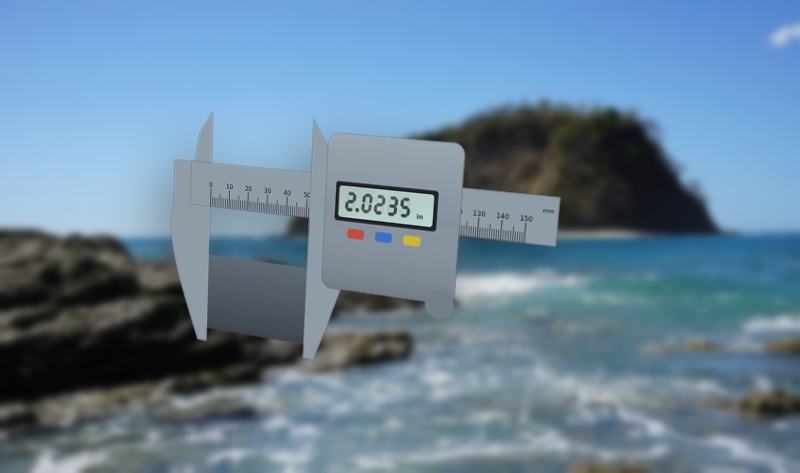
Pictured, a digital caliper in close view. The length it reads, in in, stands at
2.0235 in
